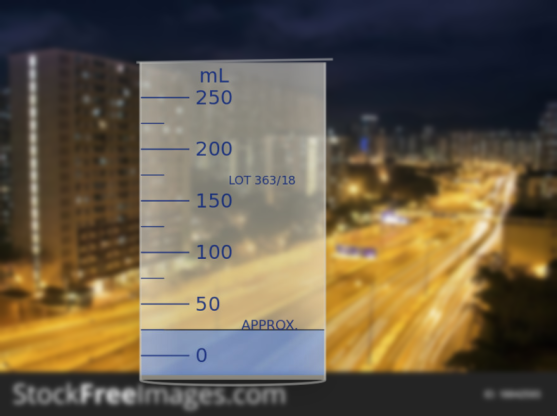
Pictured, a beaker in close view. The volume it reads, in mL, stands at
25 mL
